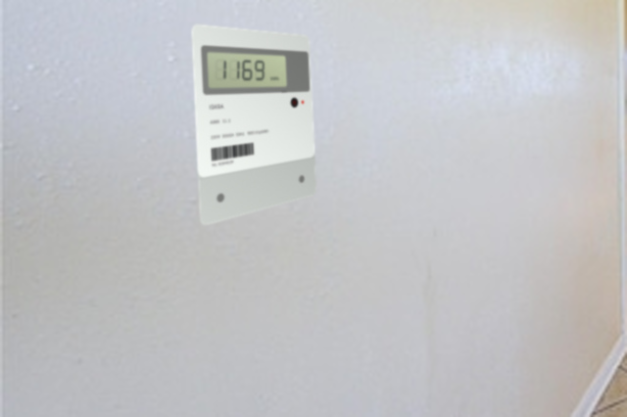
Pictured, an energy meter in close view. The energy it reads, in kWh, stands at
1169 kWh
